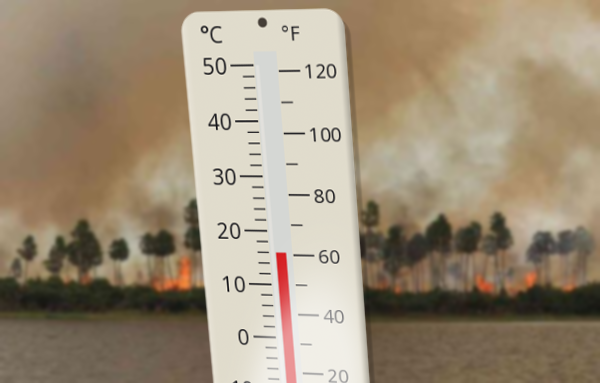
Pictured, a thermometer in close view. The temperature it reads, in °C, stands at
16 °C
